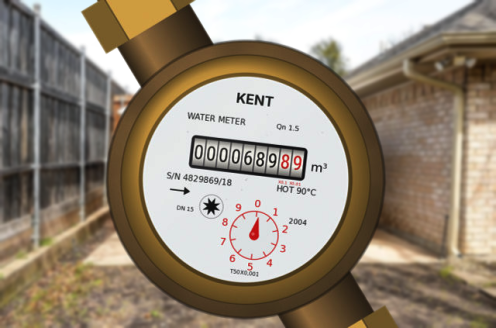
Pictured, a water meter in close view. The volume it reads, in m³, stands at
689.890 m³
